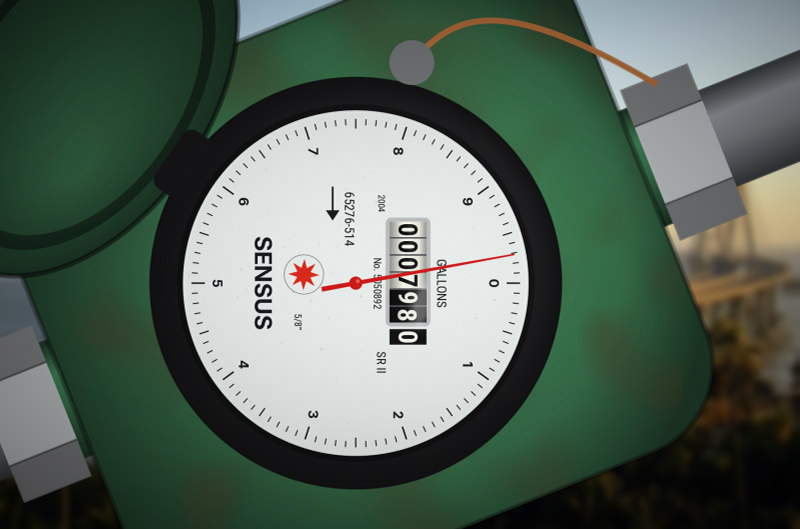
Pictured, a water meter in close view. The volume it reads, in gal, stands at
7979.7 gal
